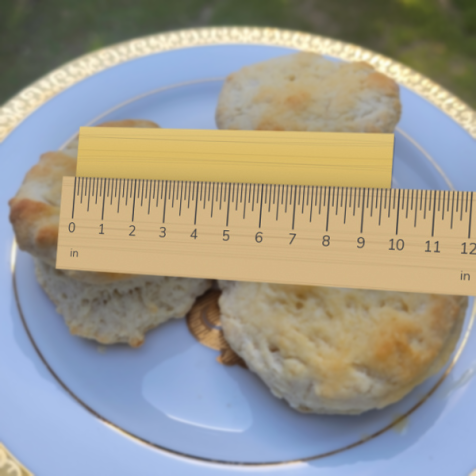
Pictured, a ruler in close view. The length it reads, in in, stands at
9.75 in
